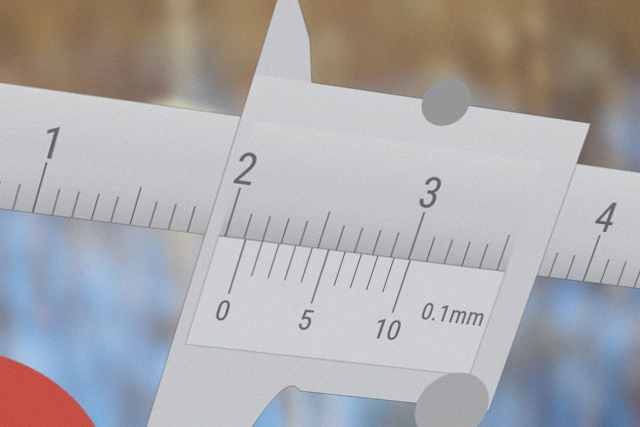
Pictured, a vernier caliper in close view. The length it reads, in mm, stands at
21.1 mm
